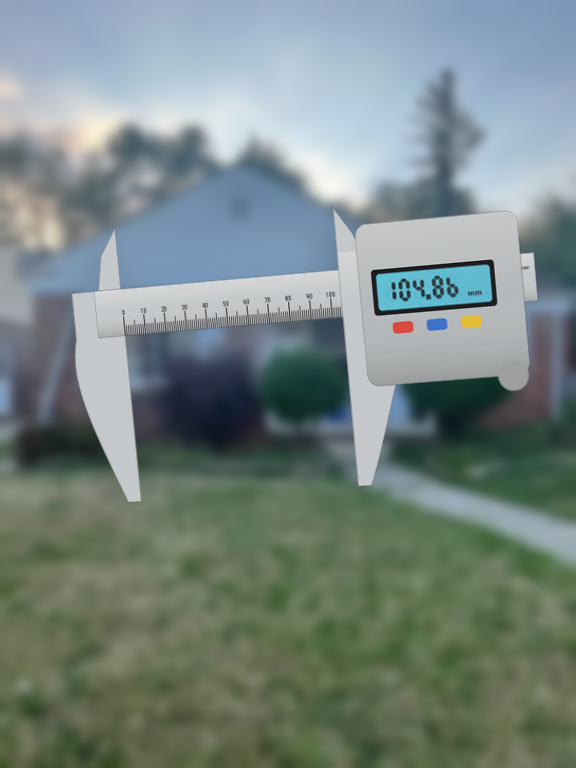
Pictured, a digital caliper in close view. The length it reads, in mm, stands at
104.86 mm
